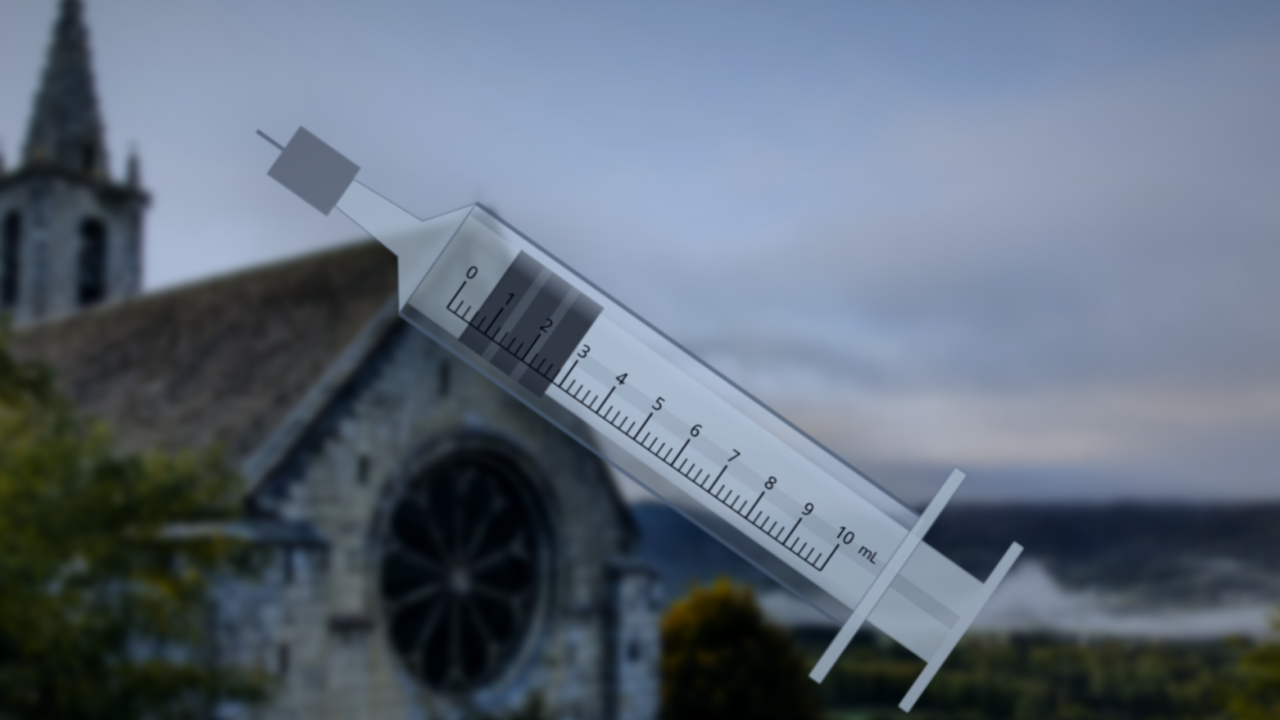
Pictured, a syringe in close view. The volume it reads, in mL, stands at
0.6 mL
